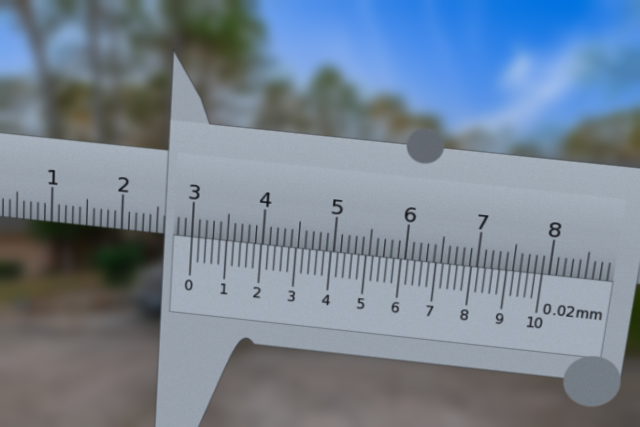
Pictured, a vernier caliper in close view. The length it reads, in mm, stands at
30.0 mm
